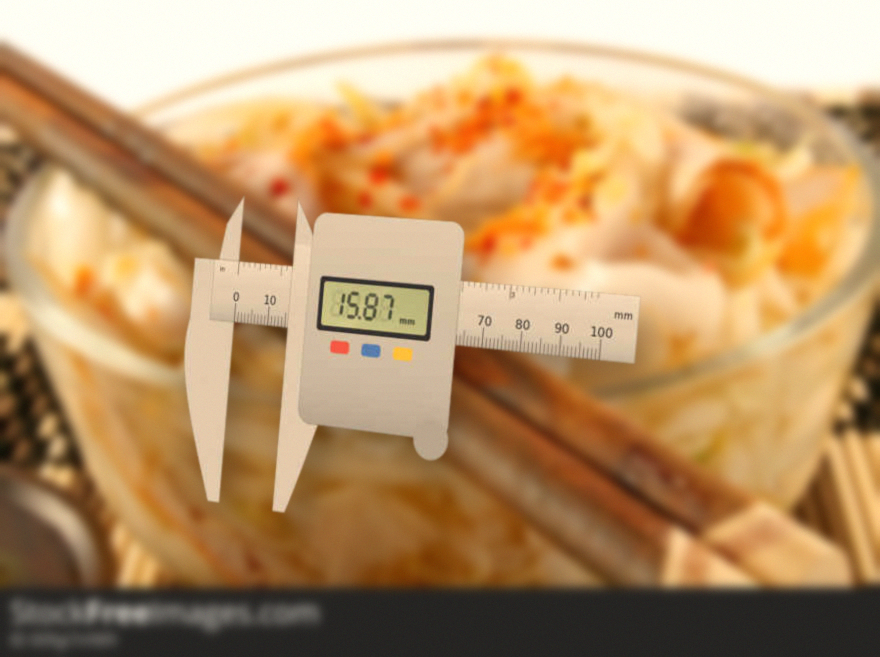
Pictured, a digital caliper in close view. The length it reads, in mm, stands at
15.87 mm
